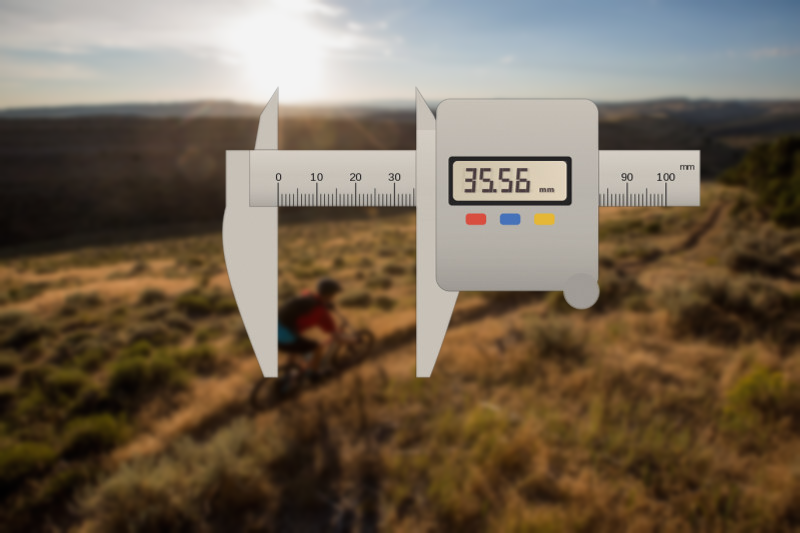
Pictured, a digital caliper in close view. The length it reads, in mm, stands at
35.56 mm
